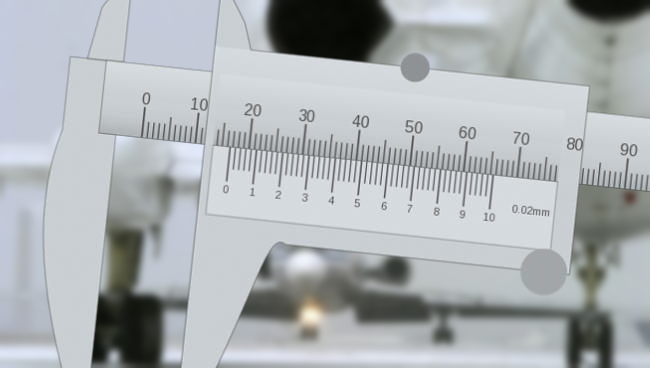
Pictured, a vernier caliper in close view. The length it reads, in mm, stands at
16.5 mm
